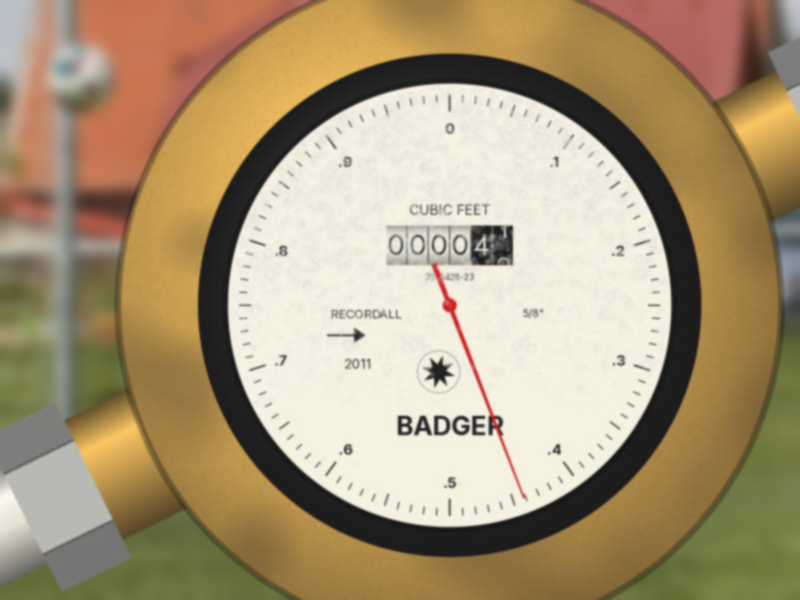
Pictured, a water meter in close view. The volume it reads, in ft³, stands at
41.44 ft³
